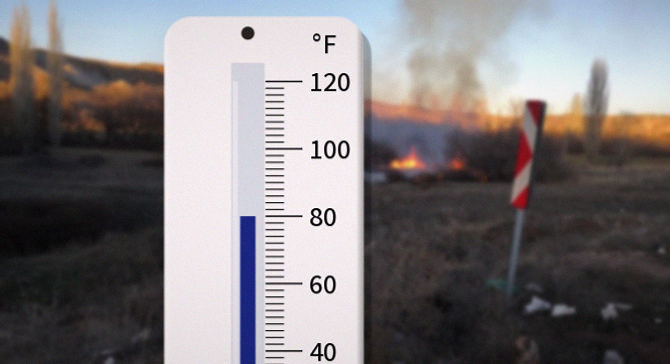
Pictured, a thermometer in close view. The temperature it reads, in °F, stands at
80 °F
